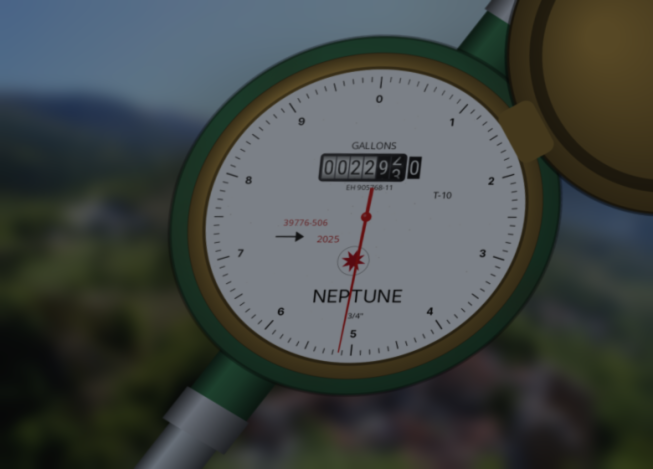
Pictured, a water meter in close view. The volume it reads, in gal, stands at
22925.1 gal
